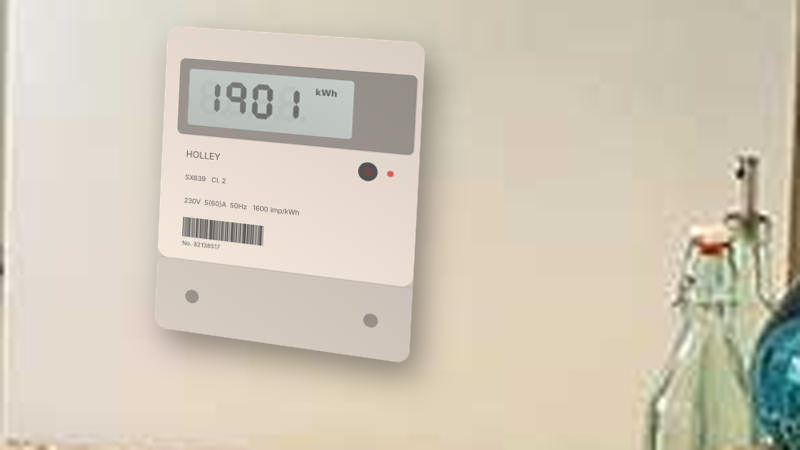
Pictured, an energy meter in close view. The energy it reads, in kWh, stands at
1901 kWh
